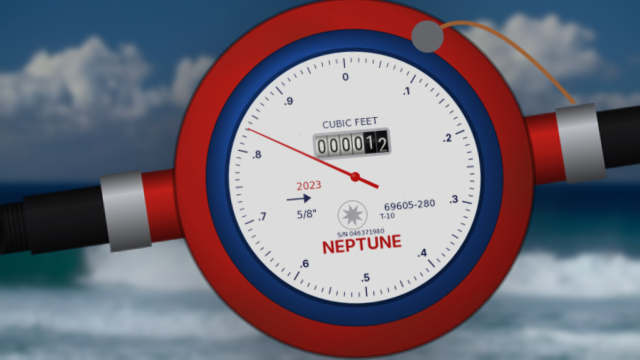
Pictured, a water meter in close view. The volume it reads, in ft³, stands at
11.83 ft³
